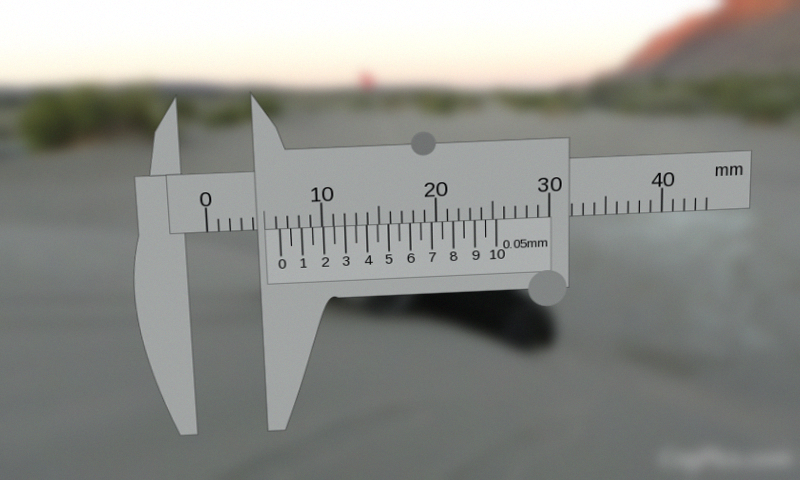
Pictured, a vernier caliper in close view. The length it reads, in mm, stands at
6.3 mm
